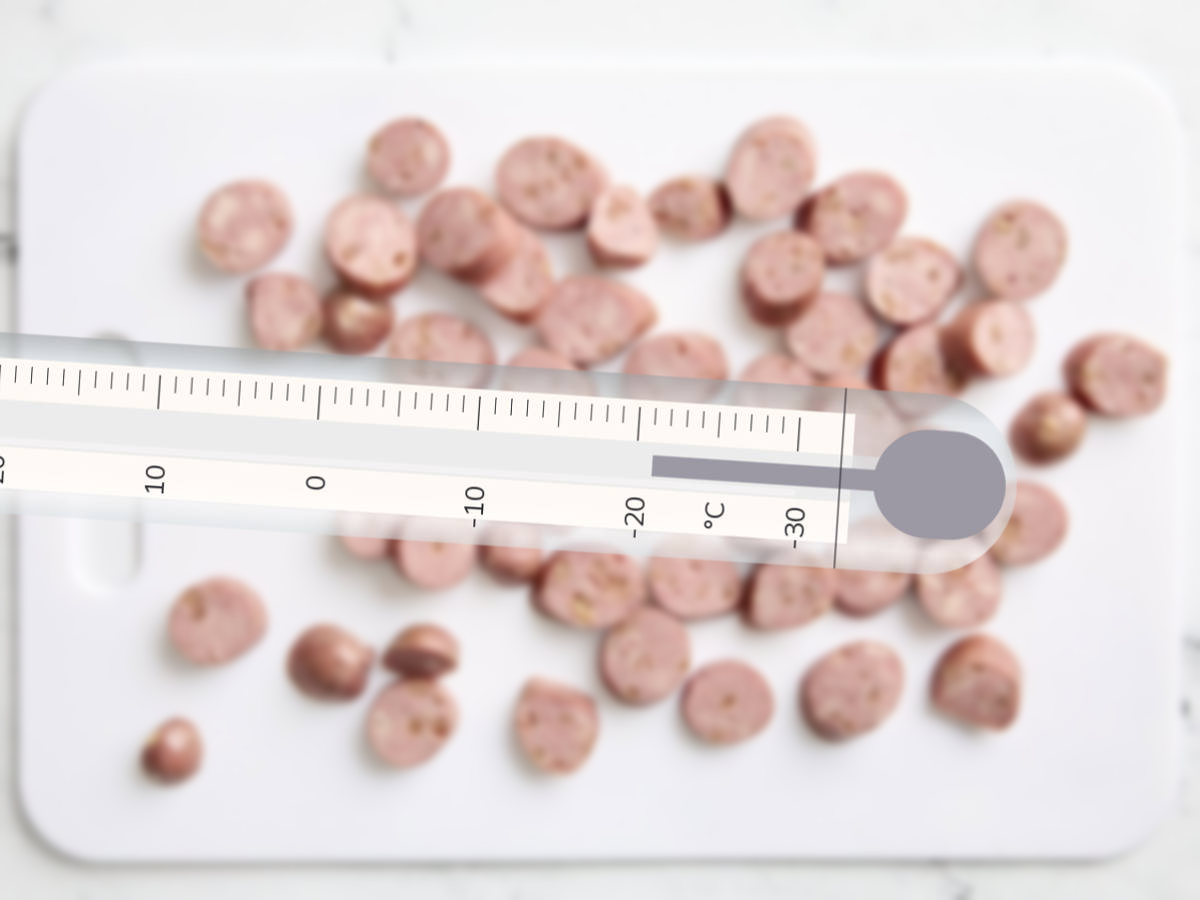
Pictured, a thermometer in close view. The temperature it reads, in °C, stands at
-21 °C
